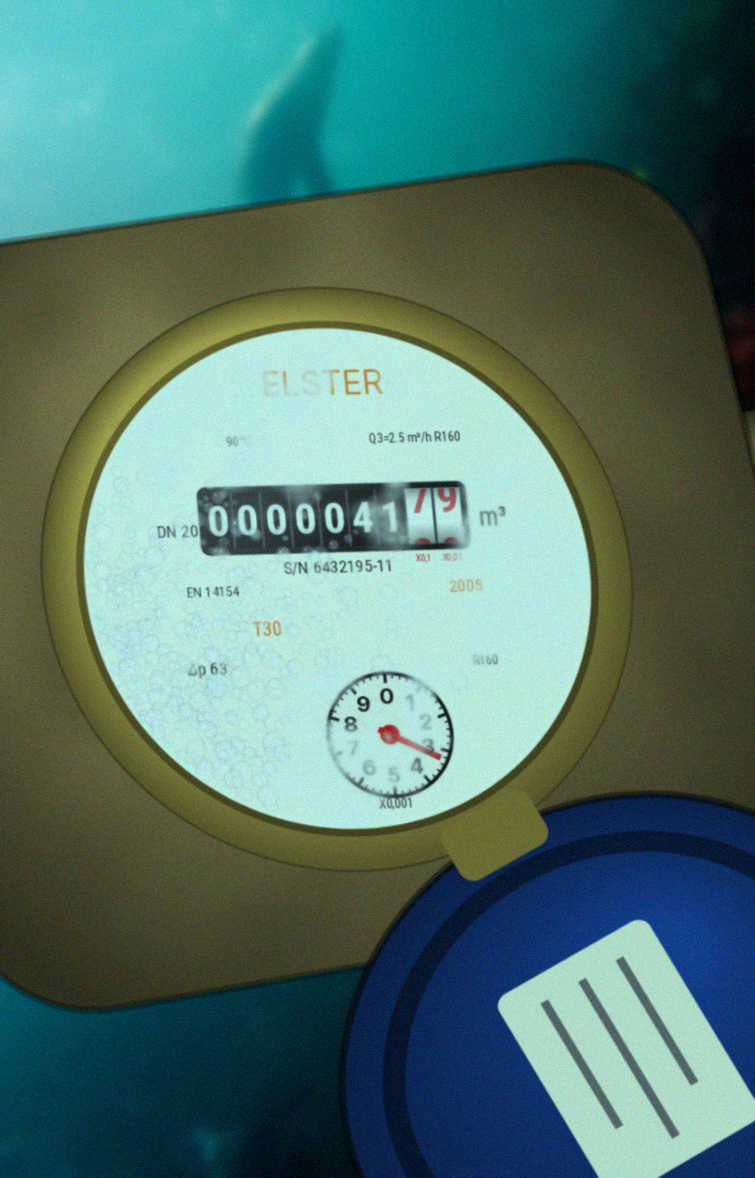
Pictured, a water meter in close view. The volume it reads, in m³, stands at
41.793 m³
